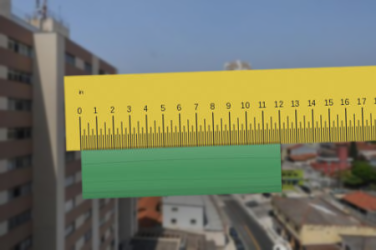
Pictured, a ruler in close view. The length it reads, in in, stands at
12 in
